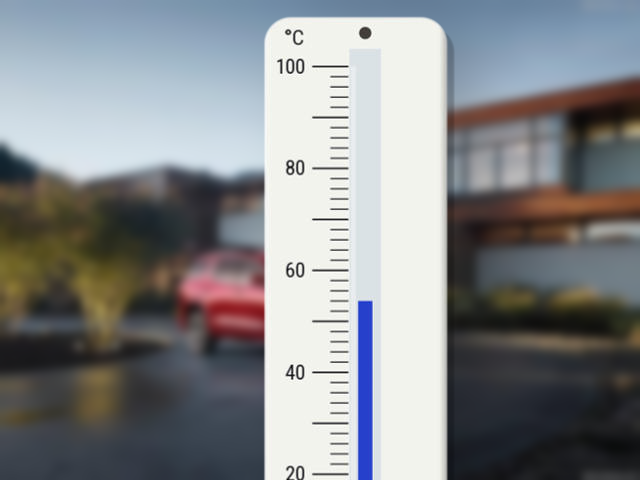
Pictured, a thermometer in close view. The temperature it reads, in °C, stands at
54 °C
